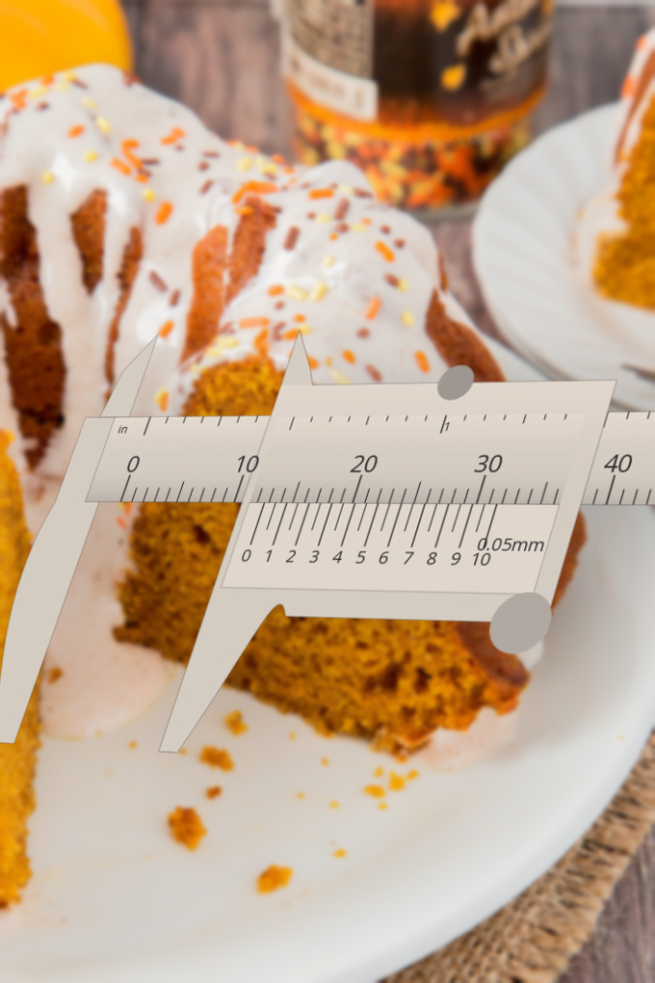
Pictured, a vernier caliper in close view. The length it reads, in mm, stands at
12.6 mm
